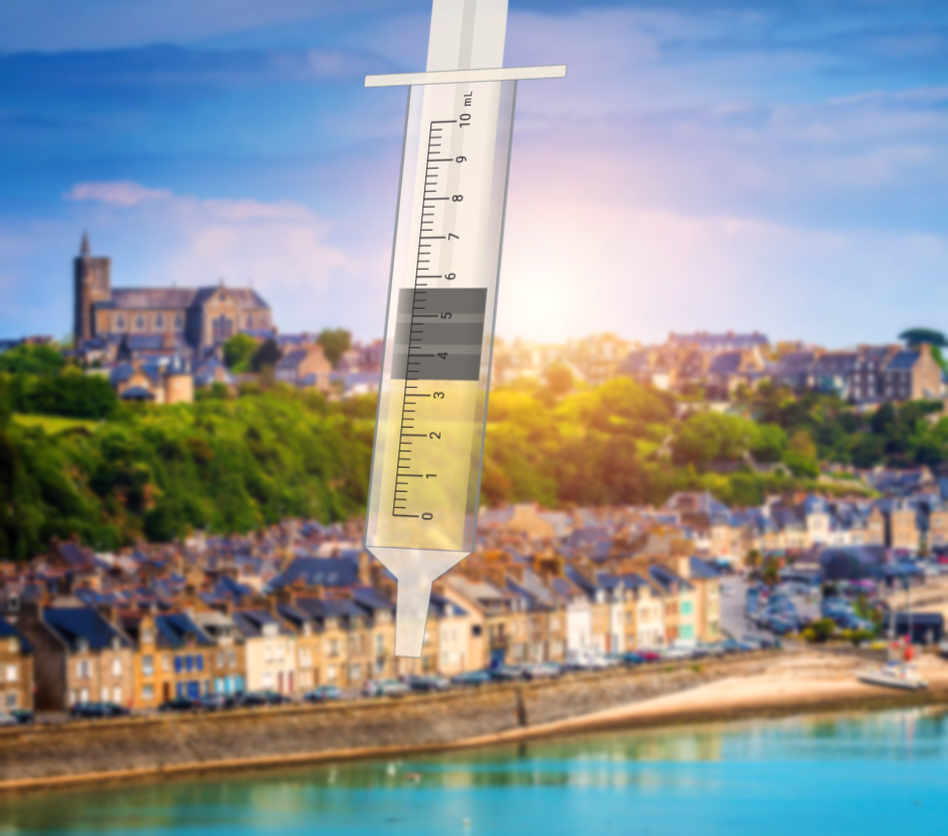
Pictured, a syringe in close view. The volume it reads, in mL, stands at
3.4 mL
